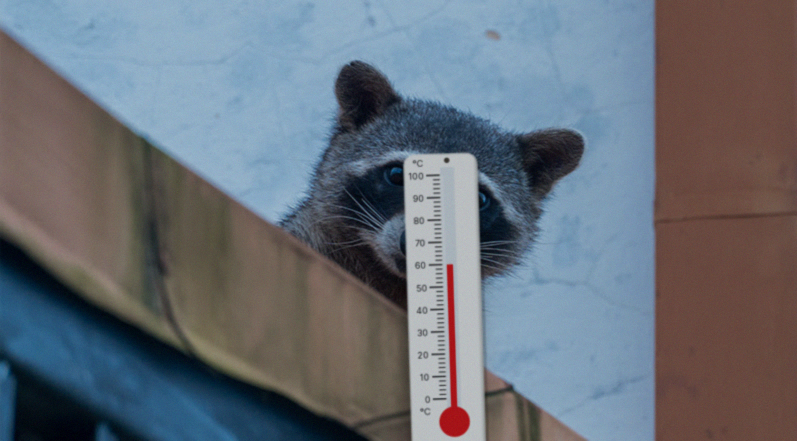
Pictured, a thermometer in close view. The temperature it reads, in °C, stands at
60 °C
